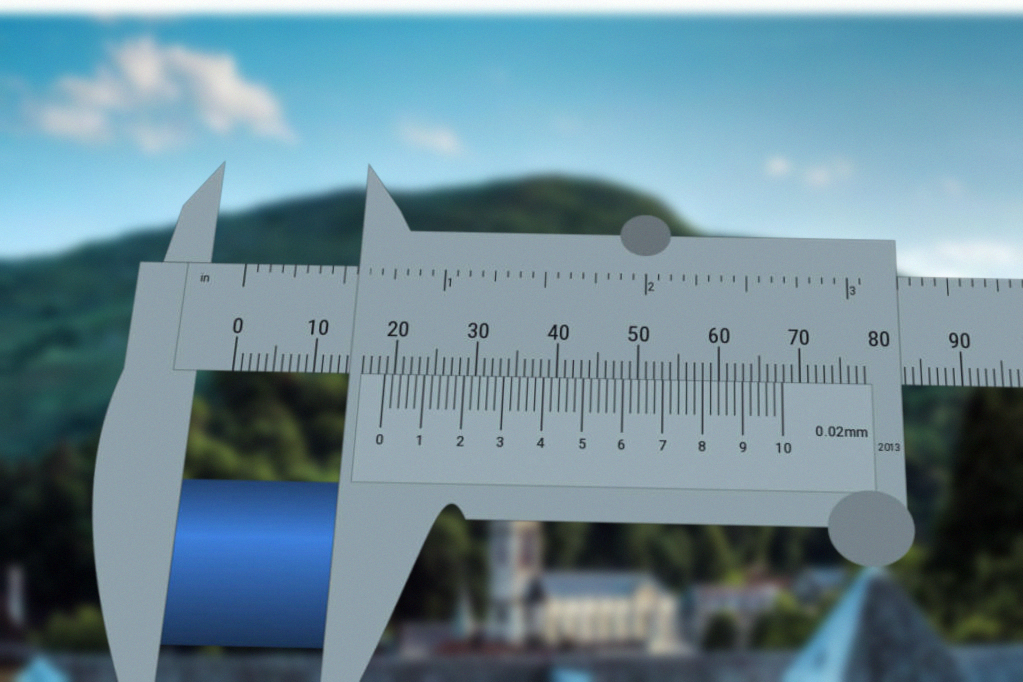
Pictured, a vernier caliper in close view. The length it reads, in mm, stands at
18.8 mm
